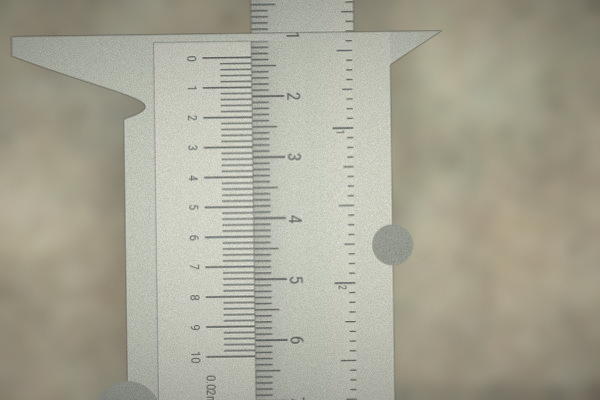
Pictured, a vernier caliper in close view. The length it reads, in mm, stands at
13.6 mm
